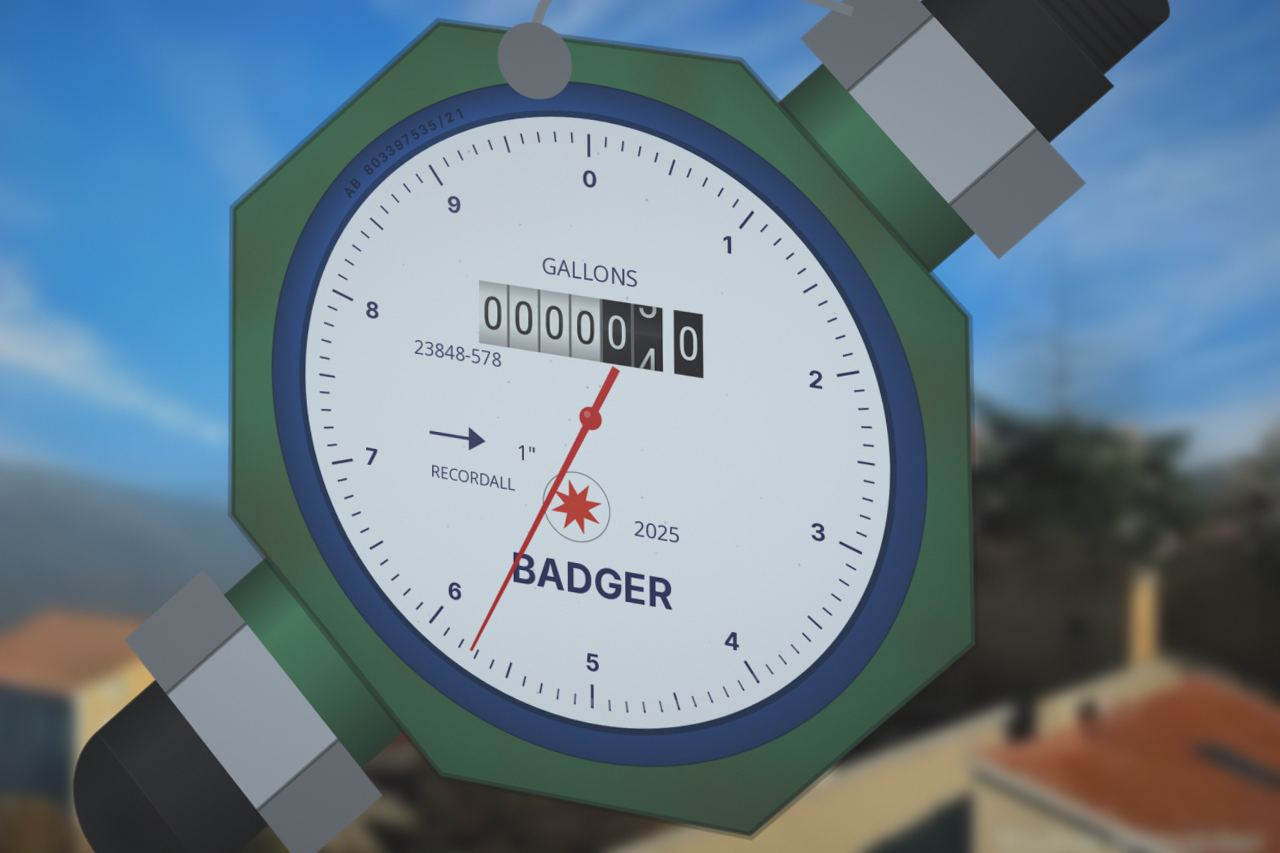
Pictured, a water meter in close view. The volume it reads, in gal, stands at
35.7 gal
